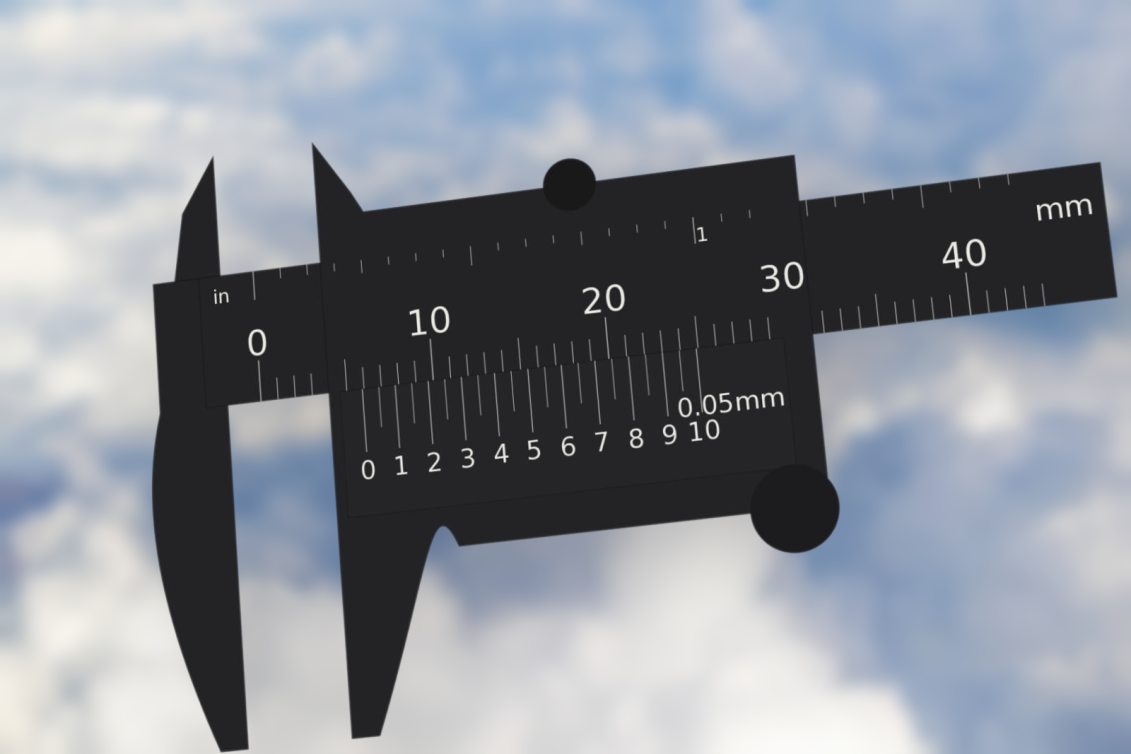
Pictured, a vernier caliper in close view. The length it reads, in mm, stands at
5.9 mm
